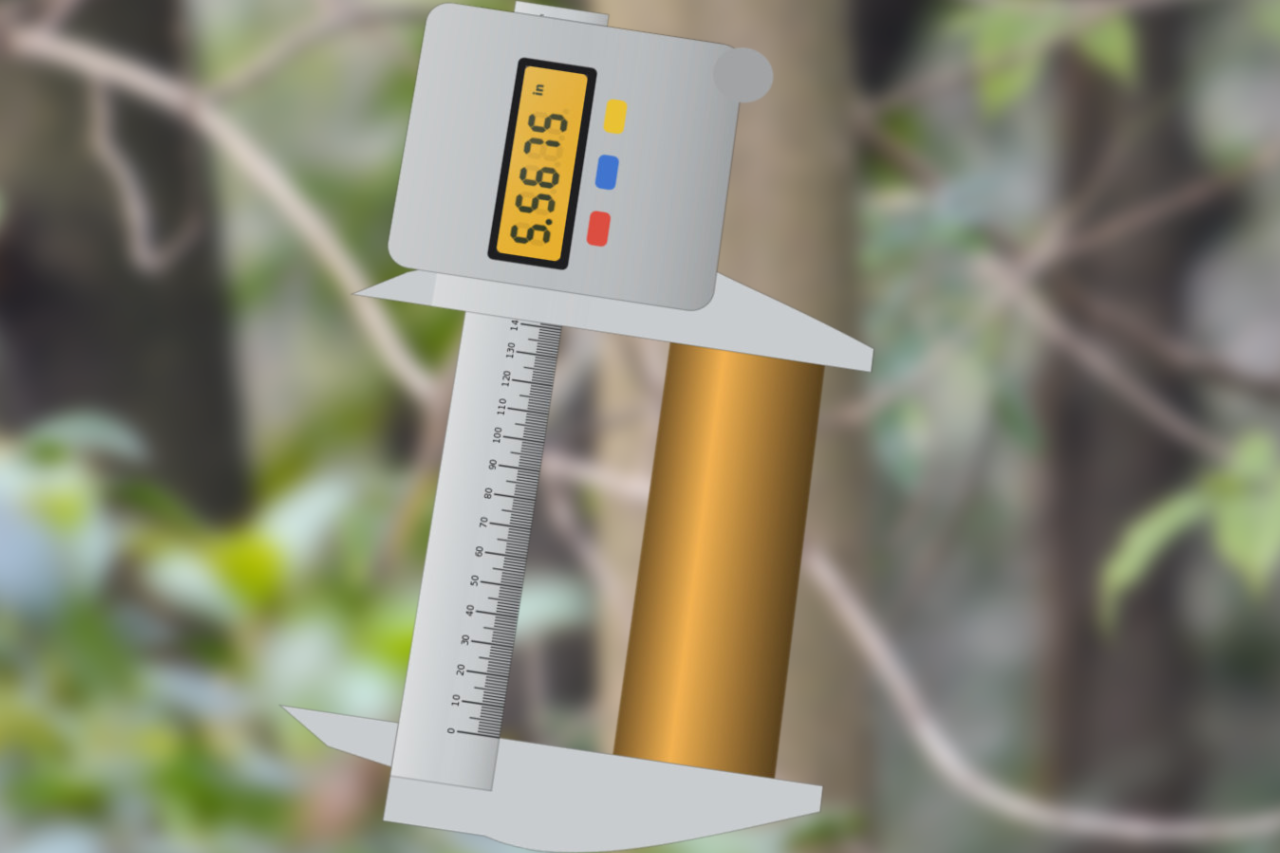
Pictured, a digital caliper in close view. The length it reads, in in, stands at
5.5675 in
